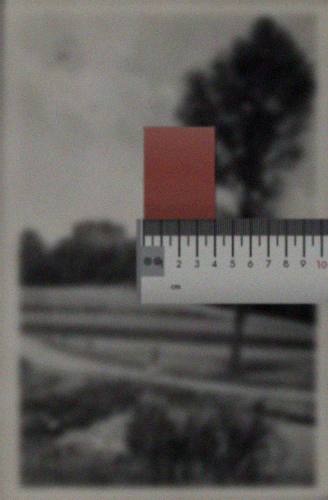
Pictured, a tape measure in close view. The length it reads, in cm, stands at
4 cm
